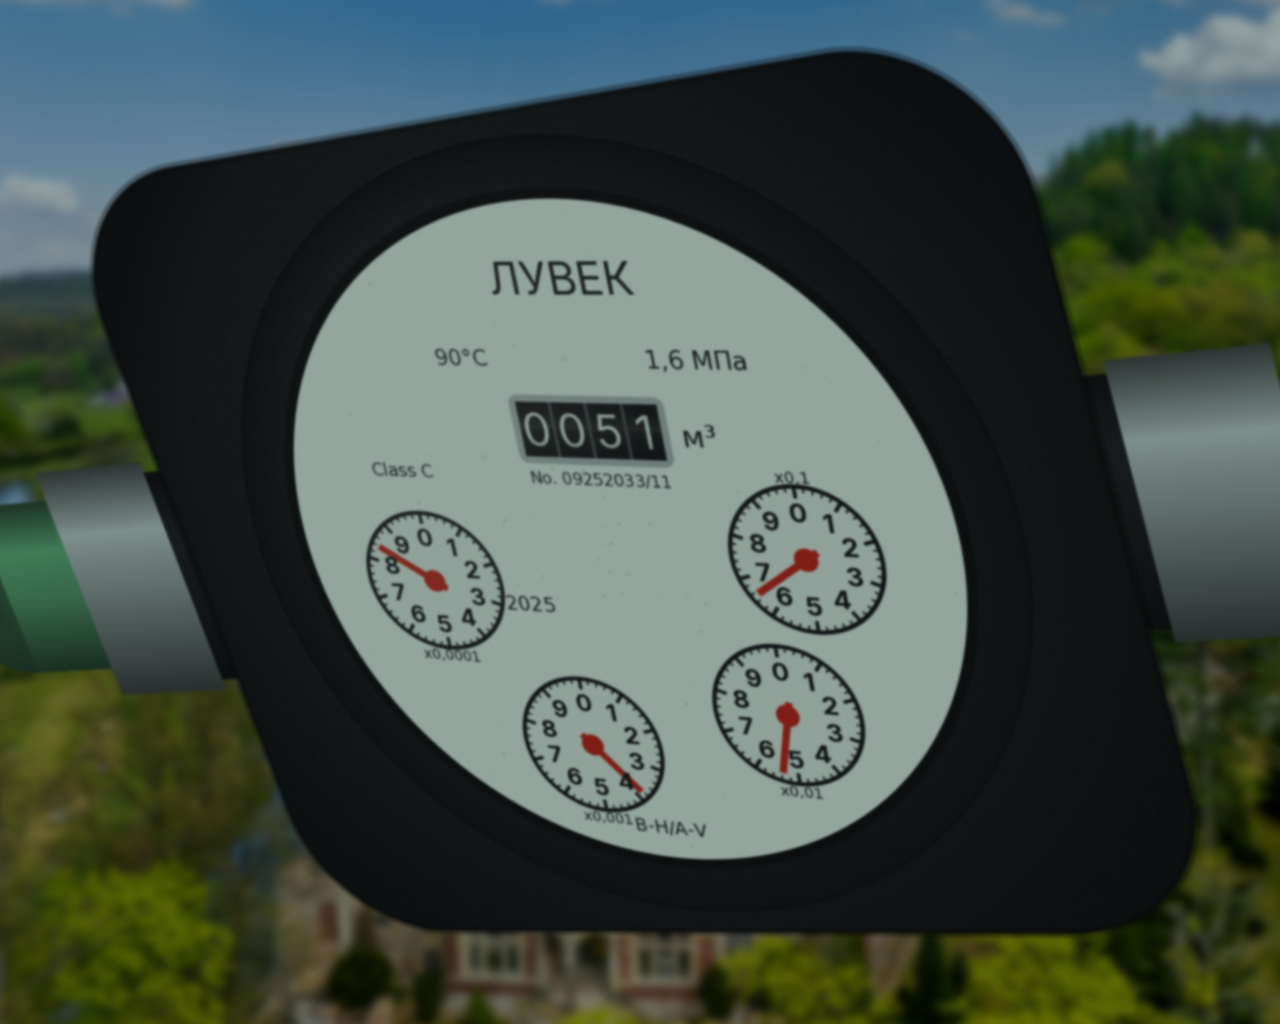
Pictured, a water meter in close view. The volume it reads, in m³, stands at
51.6538 m³
